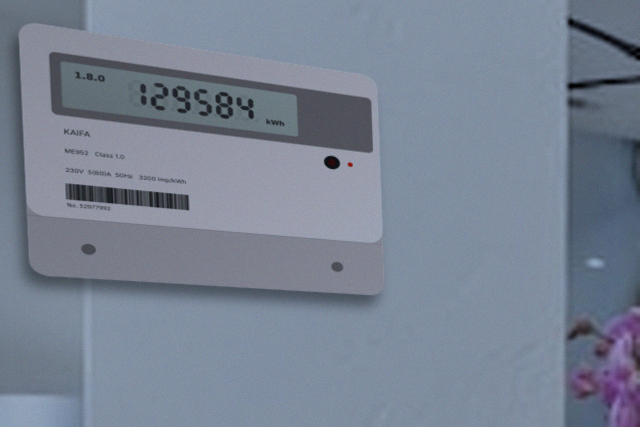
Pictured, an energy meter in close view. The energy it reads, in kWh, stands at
129584 kWh
